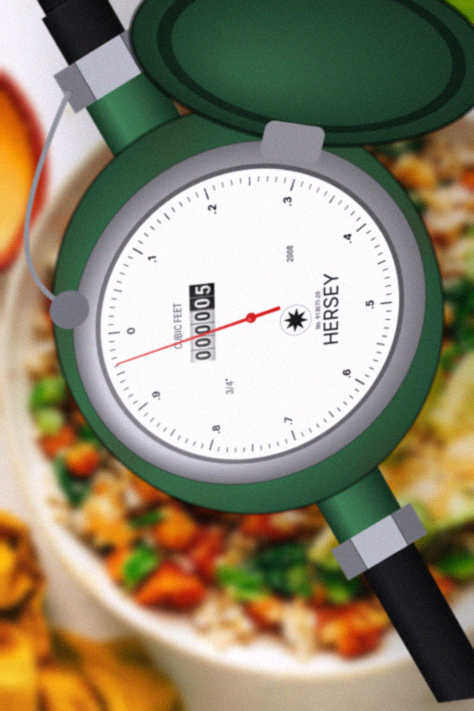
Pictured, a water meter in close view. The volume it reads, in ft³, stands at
4.96 ft³
